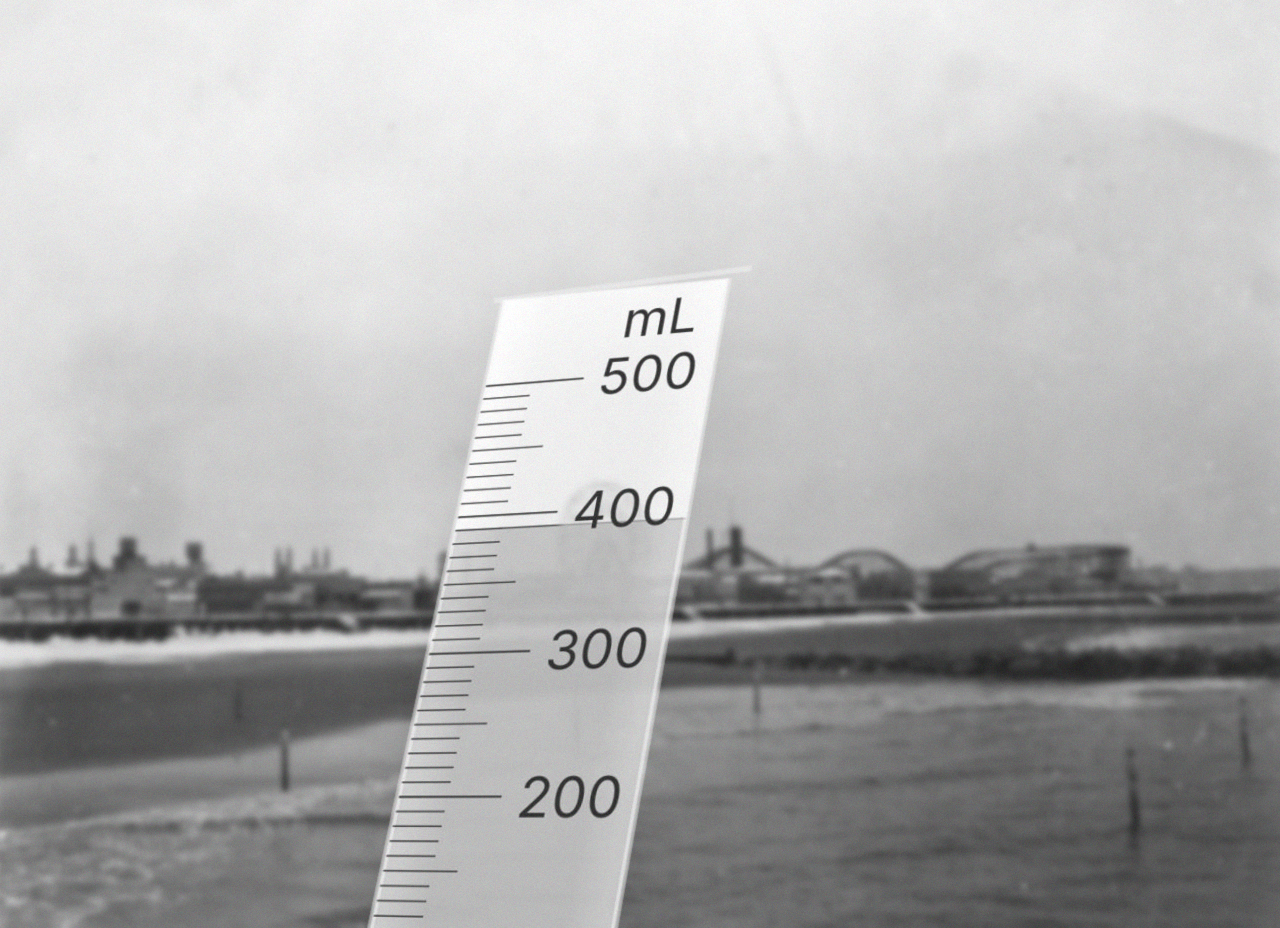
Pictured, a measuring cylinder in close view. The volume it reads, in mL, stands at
390 mL
